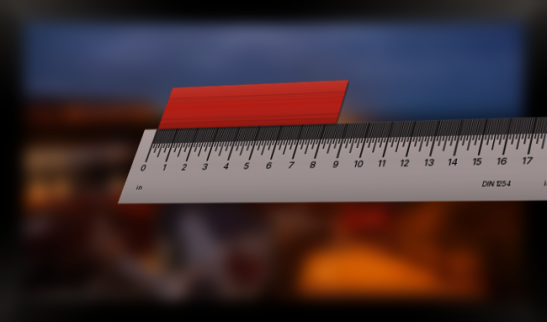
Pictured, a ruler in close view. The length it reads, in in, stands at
8.5 in
